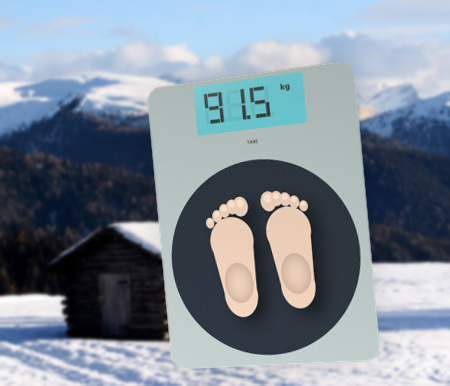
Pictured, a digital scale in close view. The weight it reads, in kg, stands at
91.5 kg
